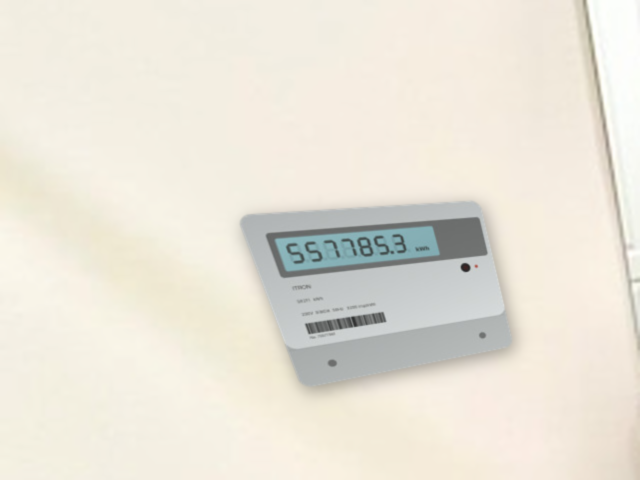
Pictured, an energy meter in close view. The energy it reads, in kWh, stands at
557785.3 kWh
